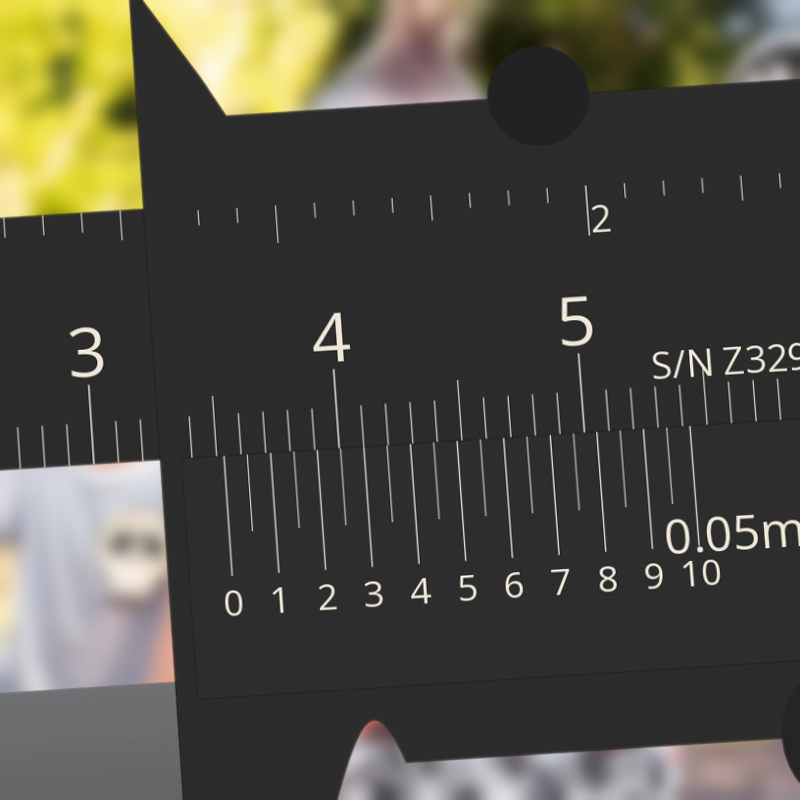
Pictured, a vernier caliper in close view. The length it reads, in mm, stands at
35.30 mm
